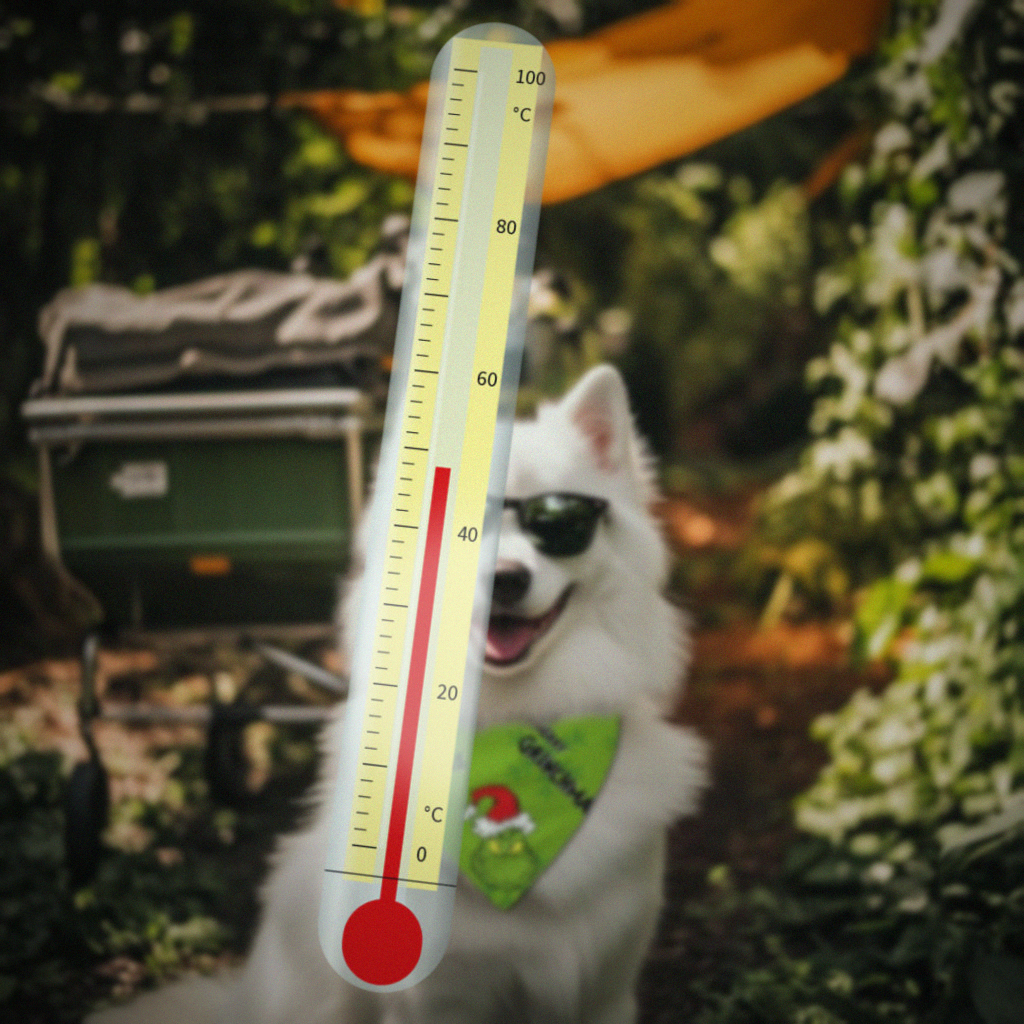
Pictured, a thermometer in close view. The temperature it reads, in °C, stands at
48 °C
